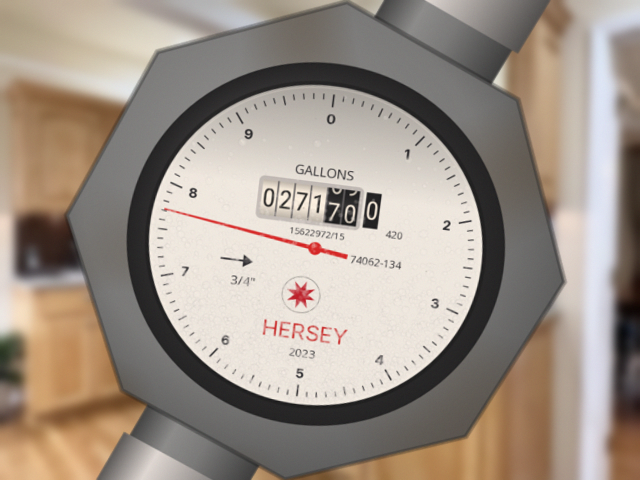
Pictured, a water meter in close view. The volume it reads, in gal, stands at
271697.7 gal
